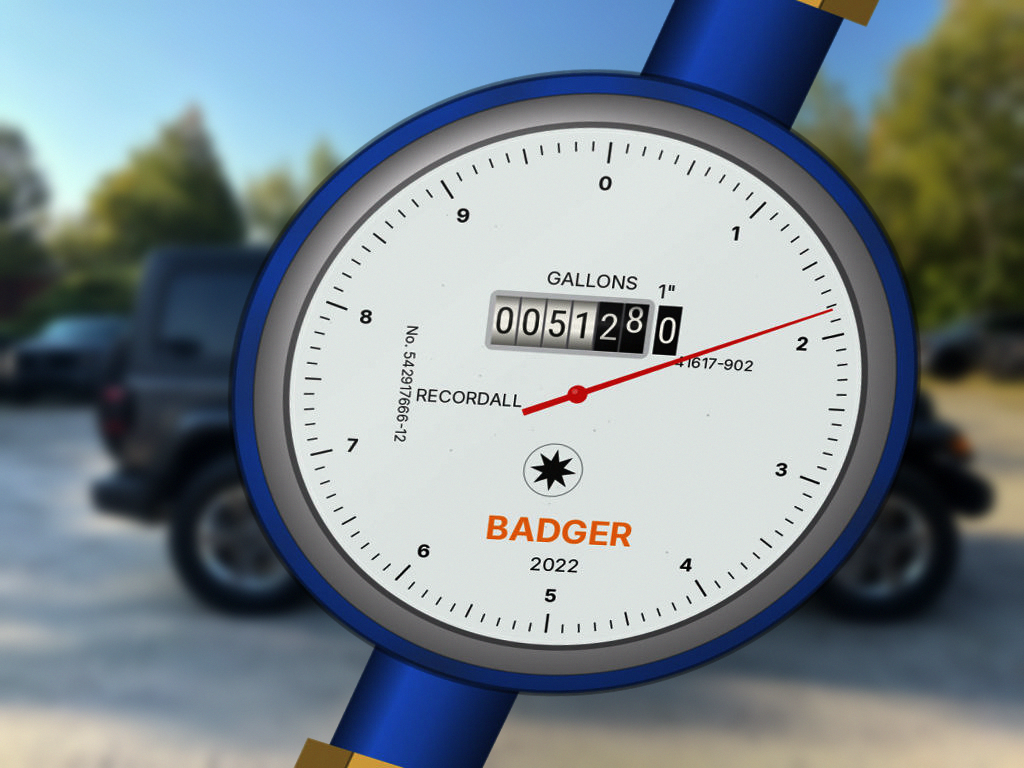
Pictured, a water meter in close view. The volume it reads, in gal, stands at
51281.8 gal
